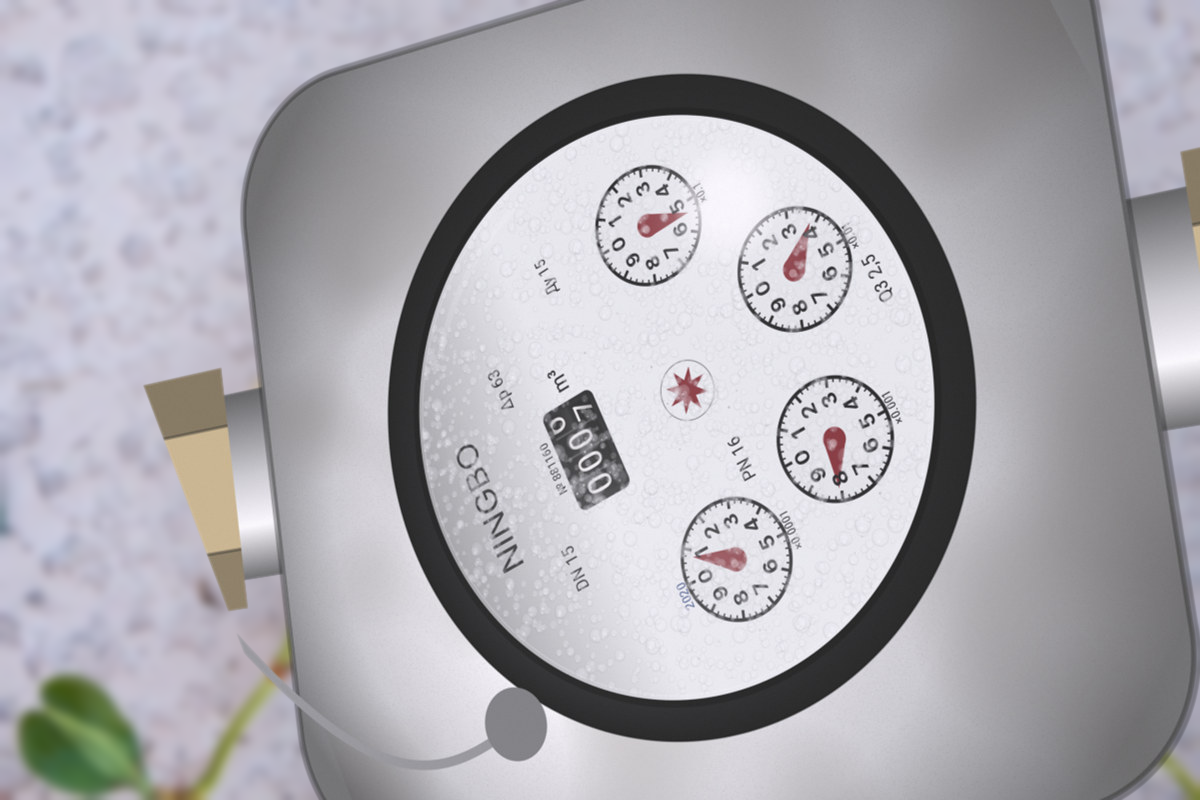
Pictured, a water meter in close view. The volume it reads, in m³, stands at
6.5380 m³
